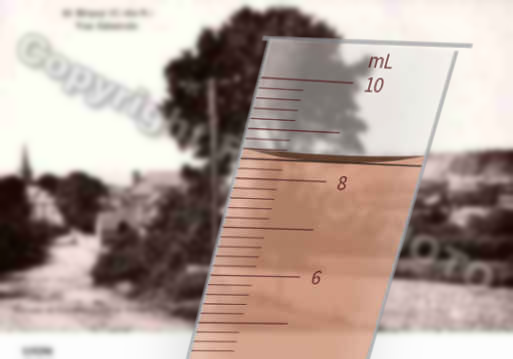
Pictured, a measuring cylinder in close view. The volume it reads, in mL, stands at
8.4 mL
